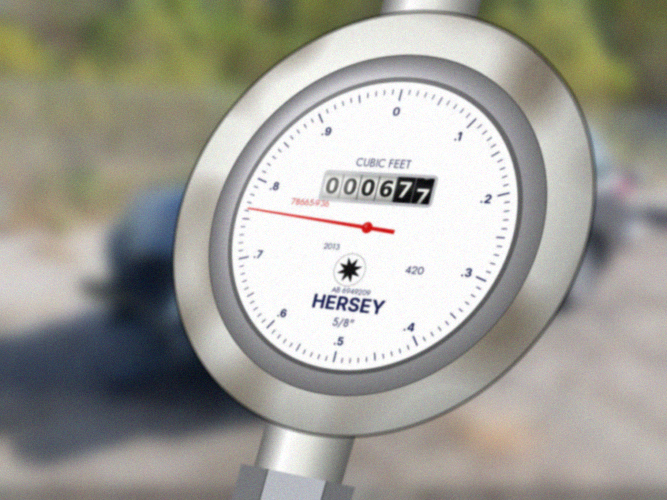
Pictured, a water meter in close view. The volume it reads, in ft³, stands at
676.76 ft³
